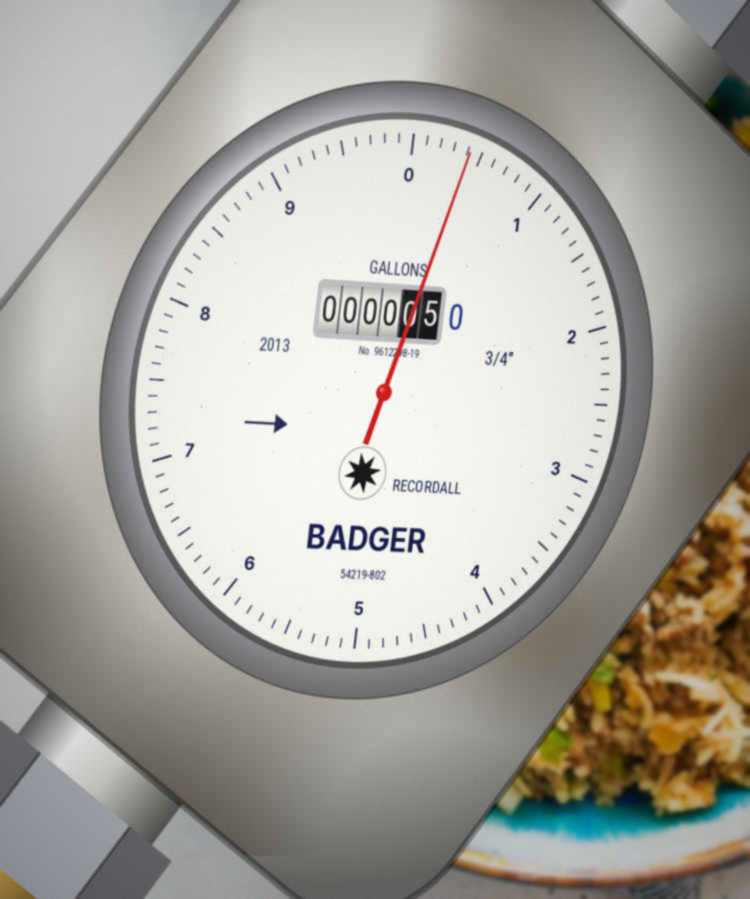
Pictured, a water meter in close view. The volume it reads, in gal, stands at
50.4 gal
